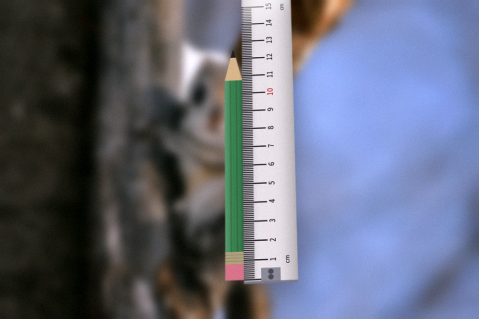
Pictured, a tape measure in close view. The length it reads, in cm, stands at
12.5 cm
